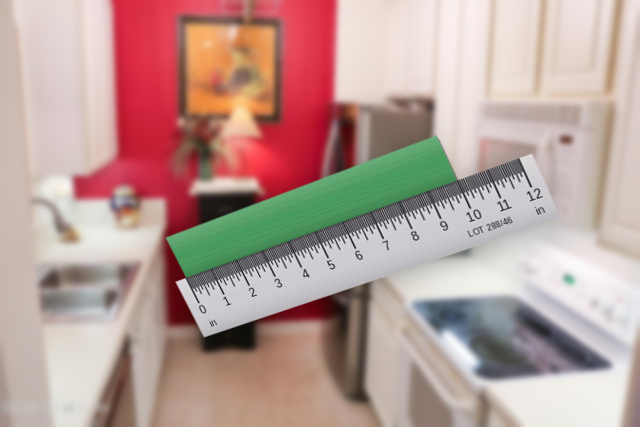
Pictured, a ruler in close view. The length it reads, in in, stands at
10 in
